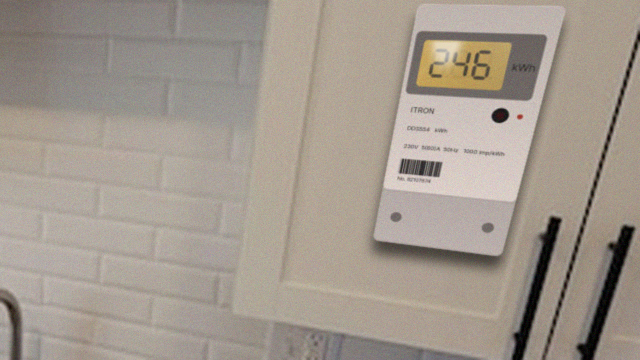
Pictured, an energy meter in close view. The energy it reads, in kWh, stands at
246 kWh
